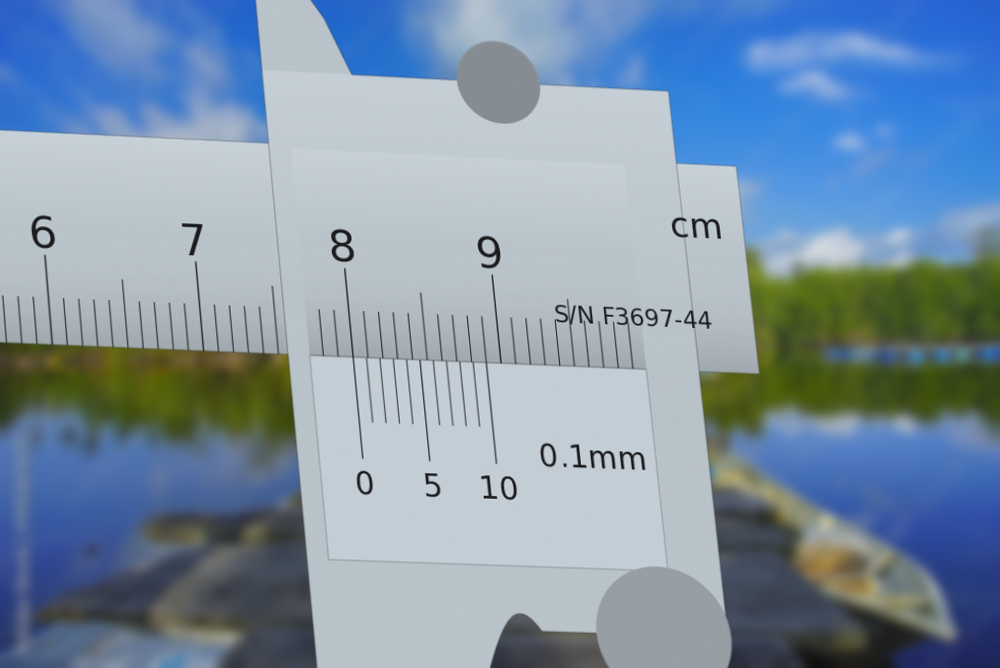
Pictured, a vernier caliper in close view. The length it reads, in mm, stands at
80.0 mm
